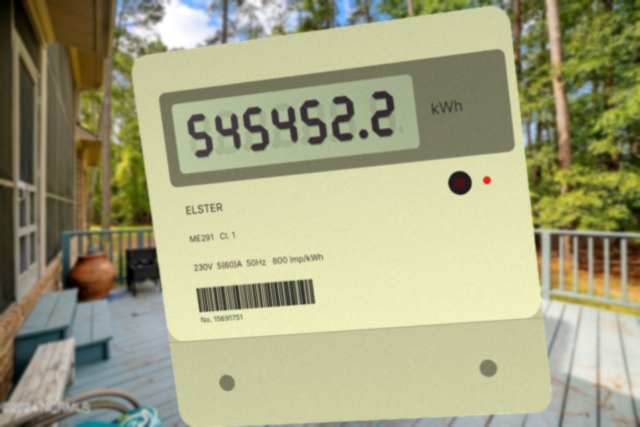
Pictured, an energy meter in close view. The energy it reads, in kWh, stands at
545452.2 kWh
